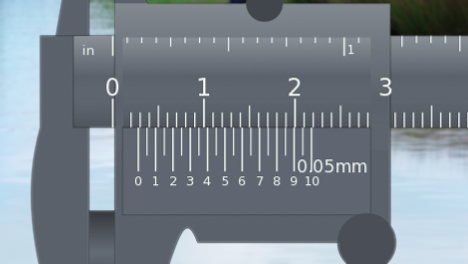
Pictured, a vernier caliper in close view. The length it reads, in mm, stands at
2.8 mm
